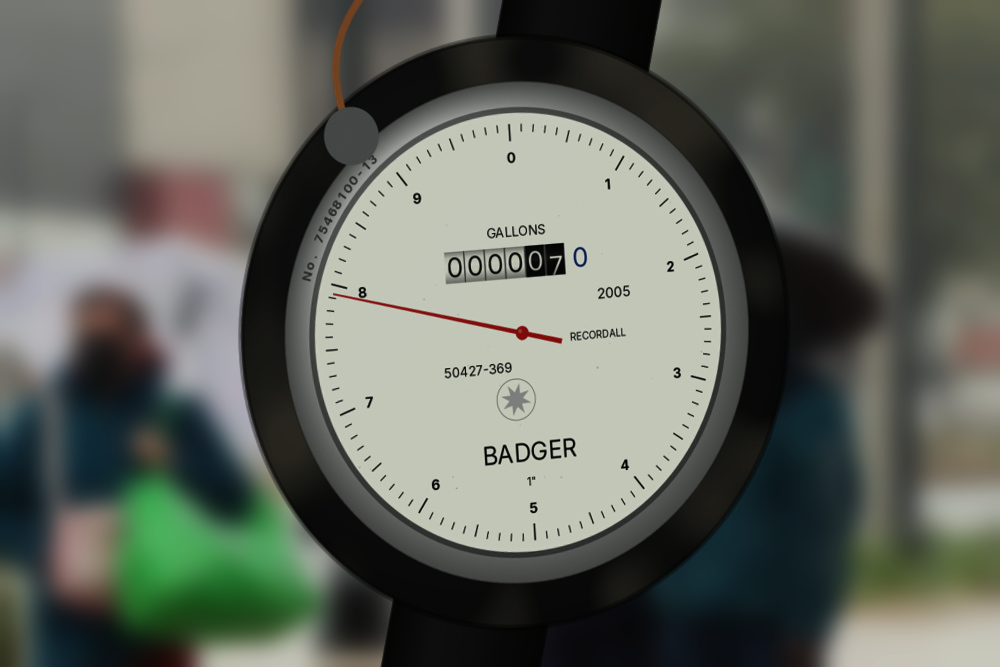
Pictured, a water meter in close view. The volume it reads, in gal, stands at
67.9 gal
